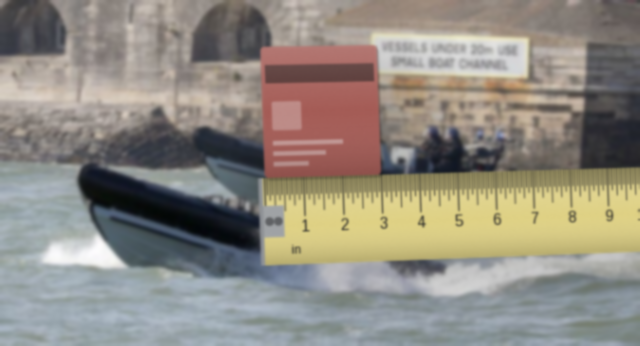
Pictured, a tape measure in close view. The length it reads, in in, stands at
3 in
